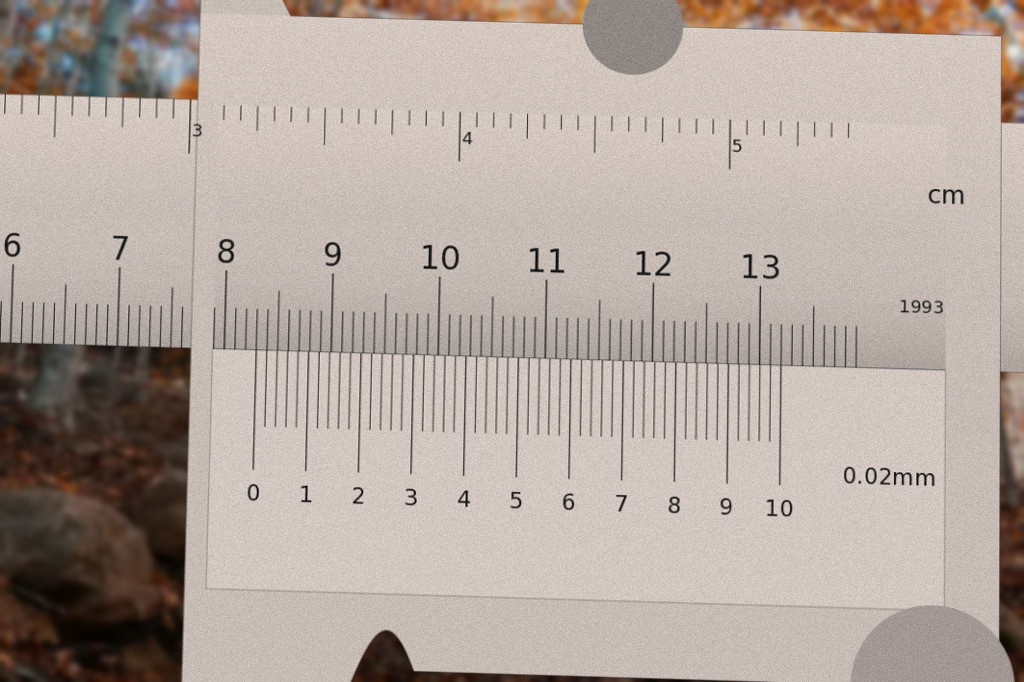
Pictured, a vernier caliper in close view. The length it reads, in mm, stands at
83.0 mm
